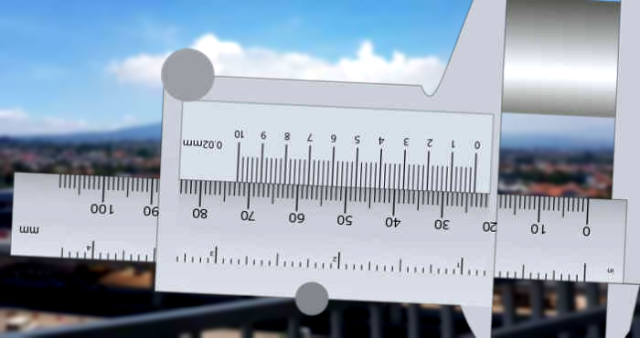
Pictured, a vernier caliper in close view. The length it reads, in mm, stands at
23.5 mm
